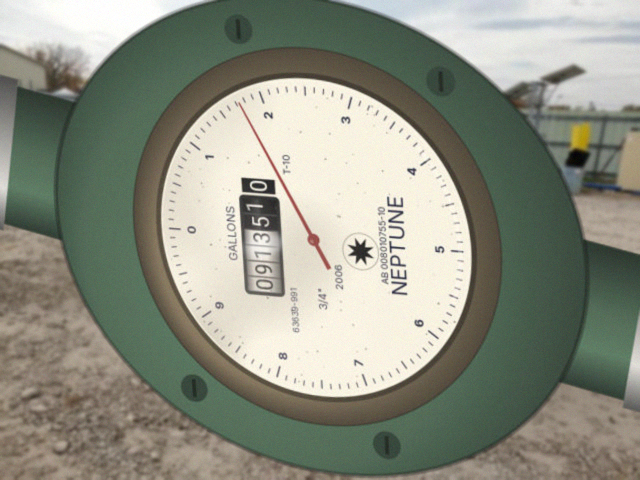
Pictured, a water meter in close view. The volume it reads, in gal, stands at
913511.7 gal
